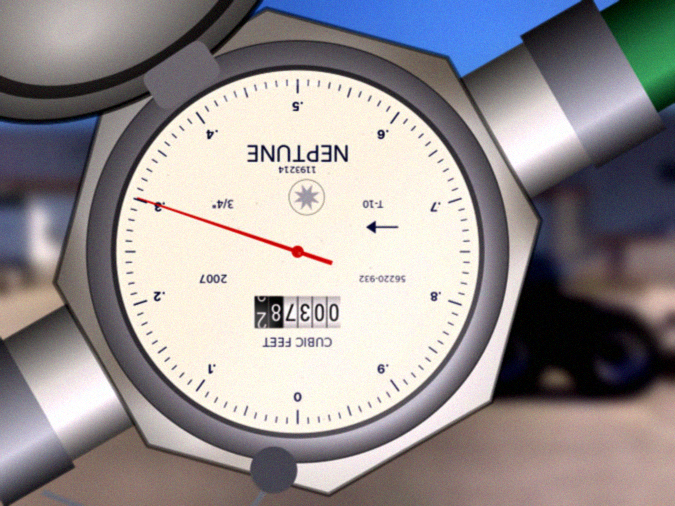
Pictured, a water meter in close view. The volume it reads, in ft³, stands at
3782.30 ft³
